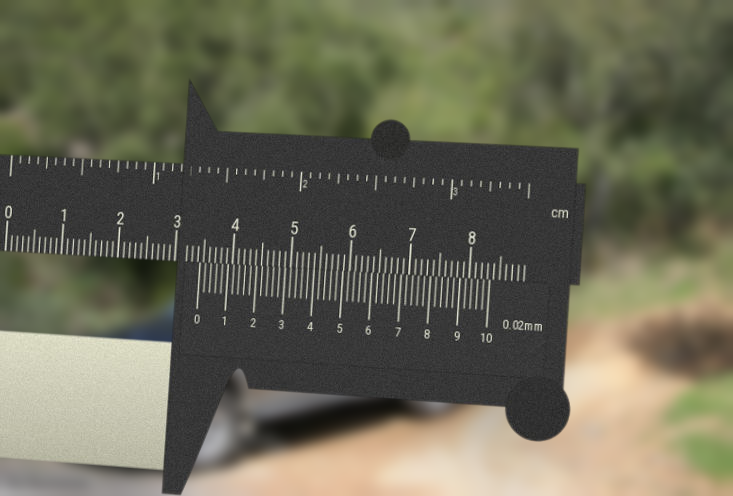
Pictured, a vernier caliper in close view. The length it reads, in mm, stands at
34.4 mm
